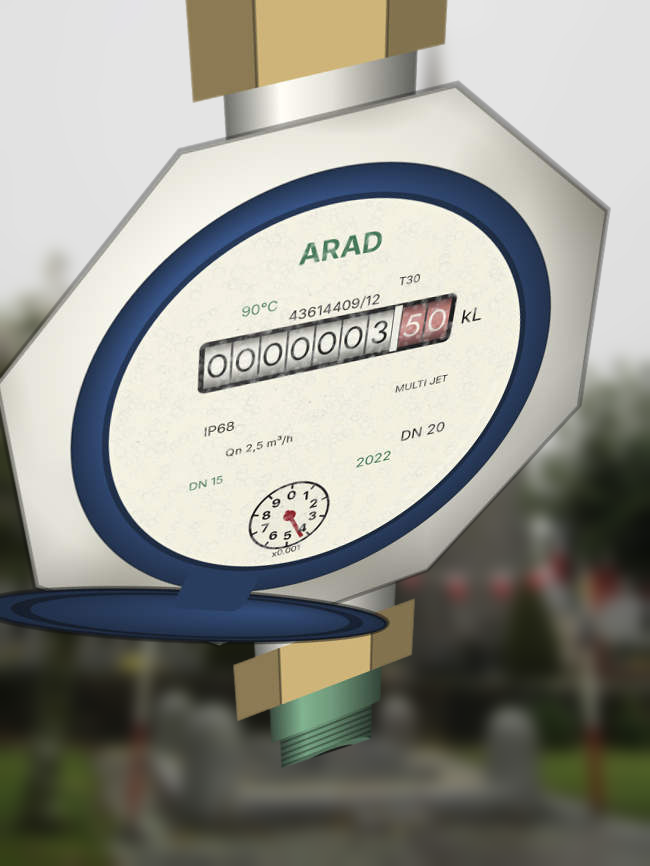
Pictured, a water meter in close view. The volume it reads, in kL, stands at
3.504 kL
